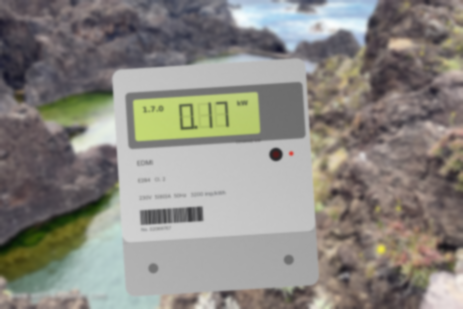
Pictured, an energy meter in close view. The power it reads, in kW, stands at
0.17 kW
